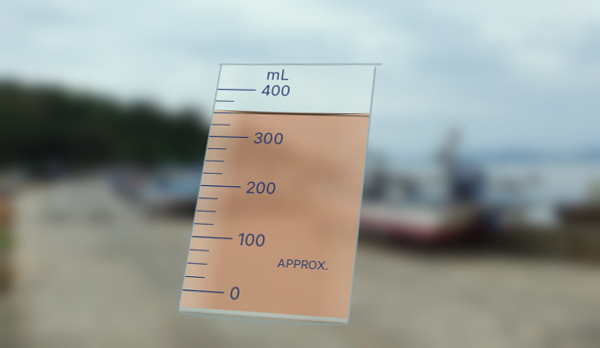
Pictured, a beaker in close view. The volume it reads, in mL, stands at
350 mL
